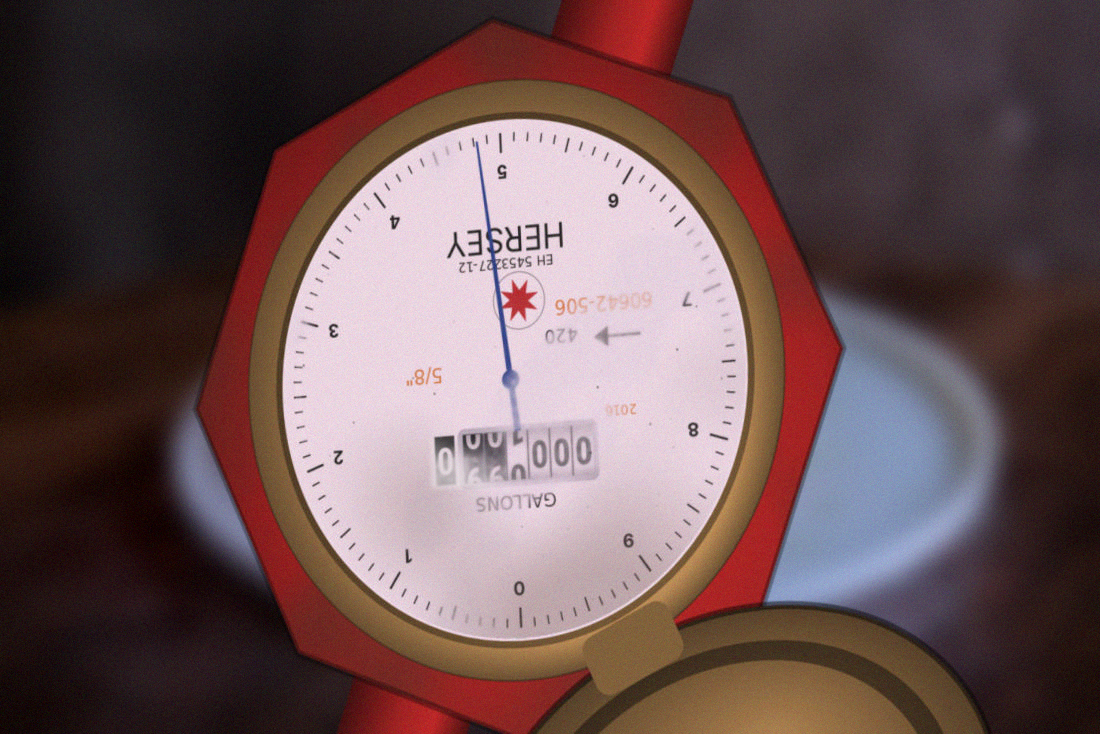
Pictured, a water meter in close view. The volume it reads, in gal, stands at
994.8 gal
